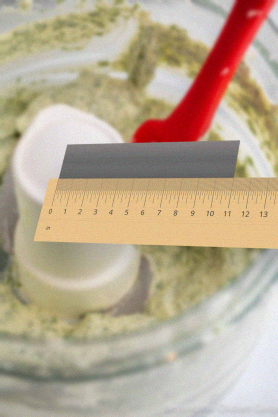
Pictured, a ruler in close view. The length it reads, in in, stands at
11 in
